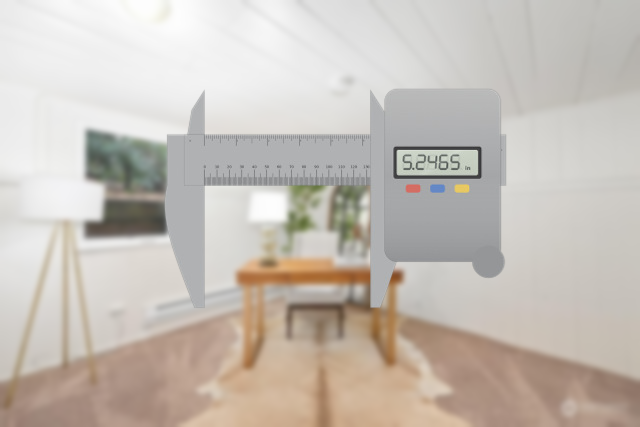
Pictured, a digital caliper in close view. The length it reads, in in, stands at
5.2465 in
